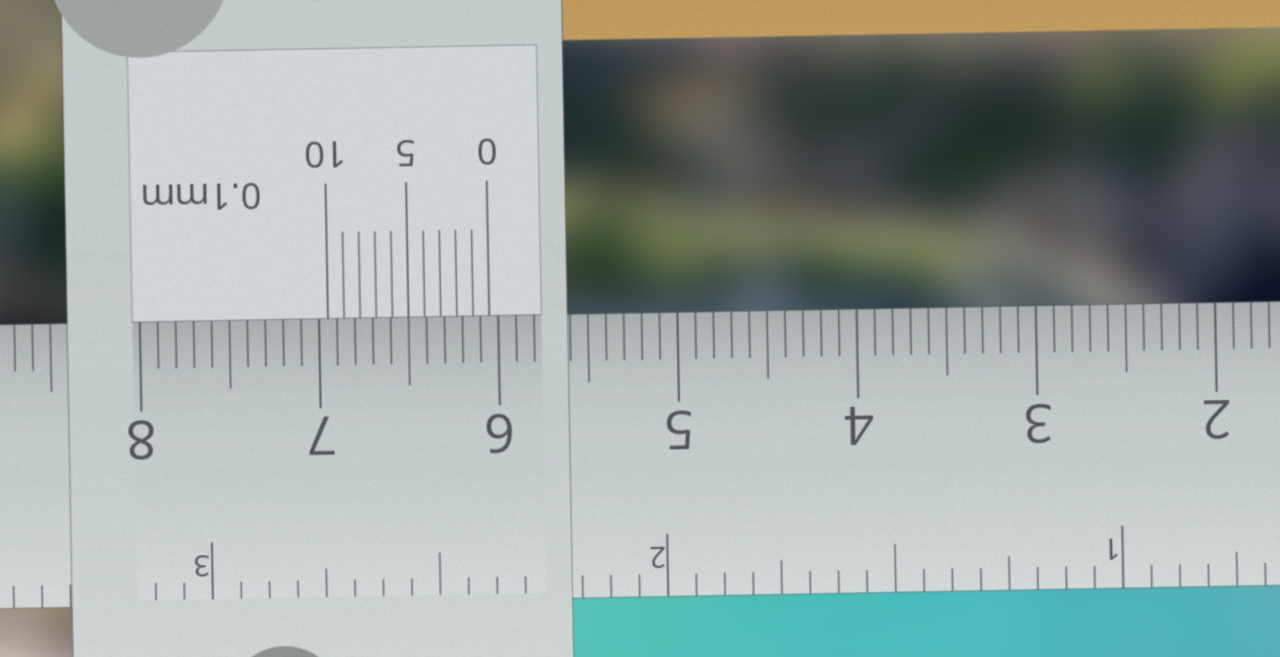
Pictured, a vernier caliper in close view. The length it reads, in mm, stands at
60.5 mm
